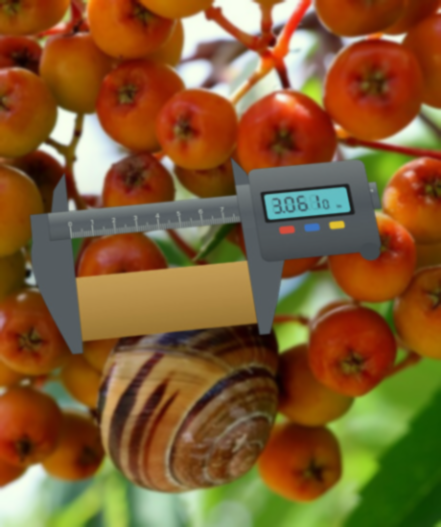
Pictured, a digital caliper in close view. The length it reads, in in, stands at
3.0610 in
